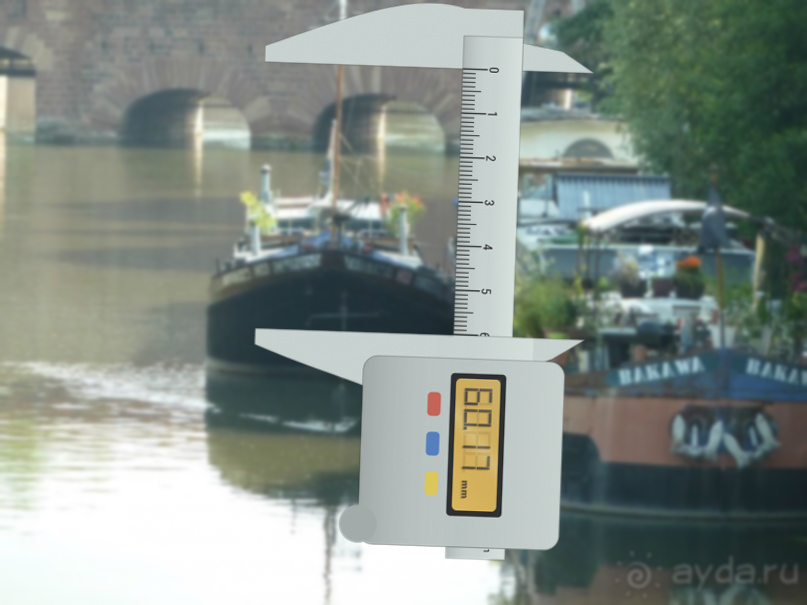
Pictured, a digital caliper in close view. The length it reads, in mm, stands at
60.17 mm
